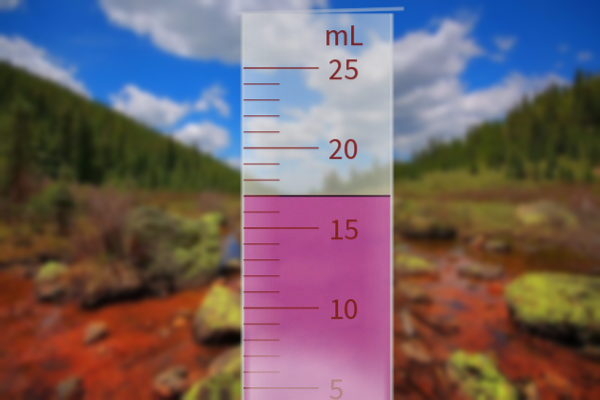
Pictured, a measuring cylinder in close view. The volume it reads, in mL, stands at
17 mL
